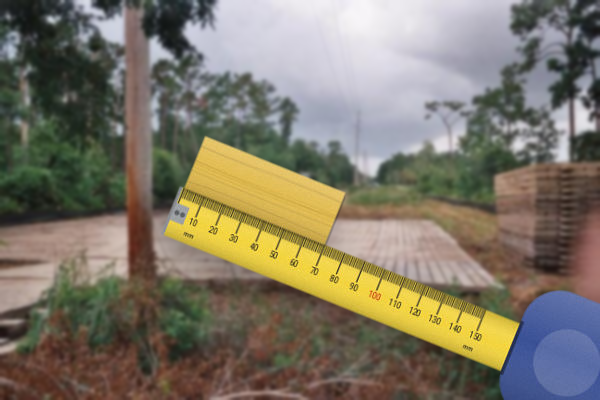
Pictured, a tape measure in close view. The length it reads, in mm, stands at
70 mm
